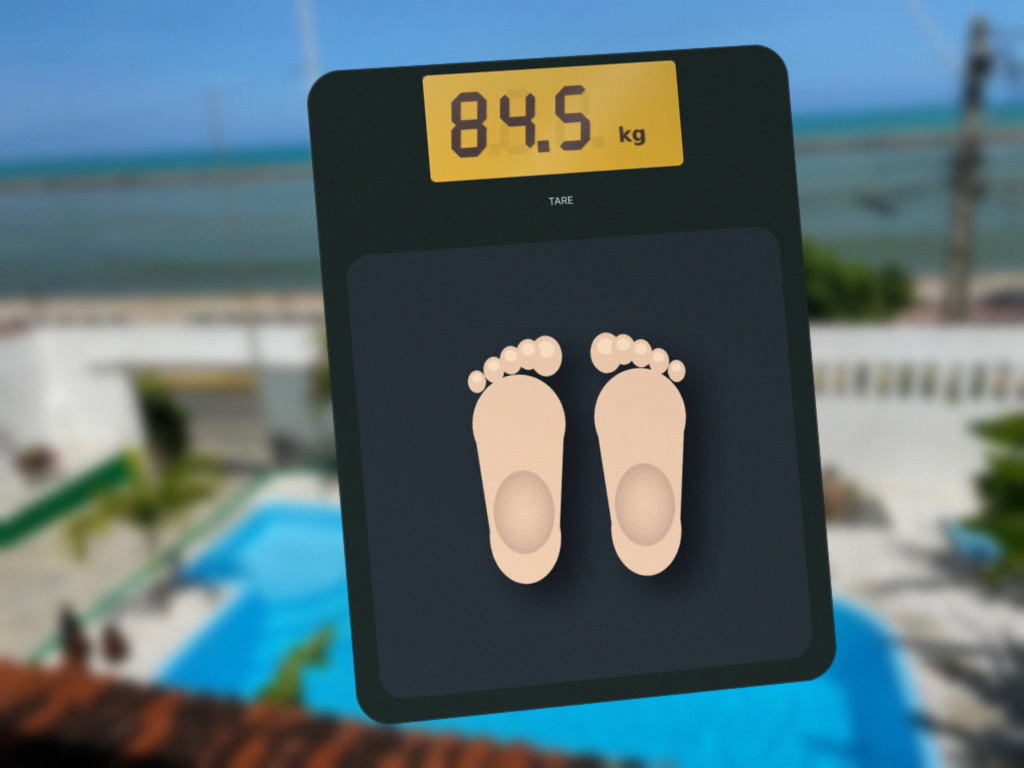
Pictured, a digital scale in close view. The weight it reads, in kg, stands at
84.5 kg
